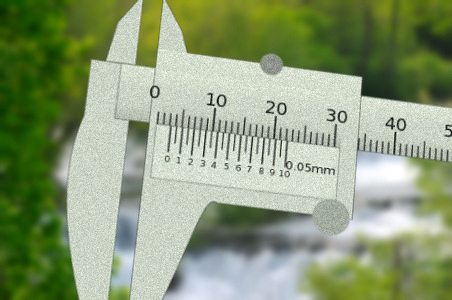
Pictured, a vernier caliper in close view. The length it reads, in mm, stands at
3.2 mm
